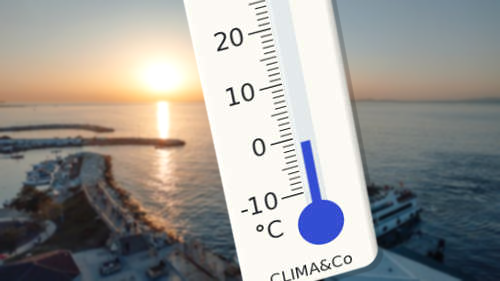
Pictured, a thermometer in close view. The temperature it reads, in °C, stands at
-1 °C
